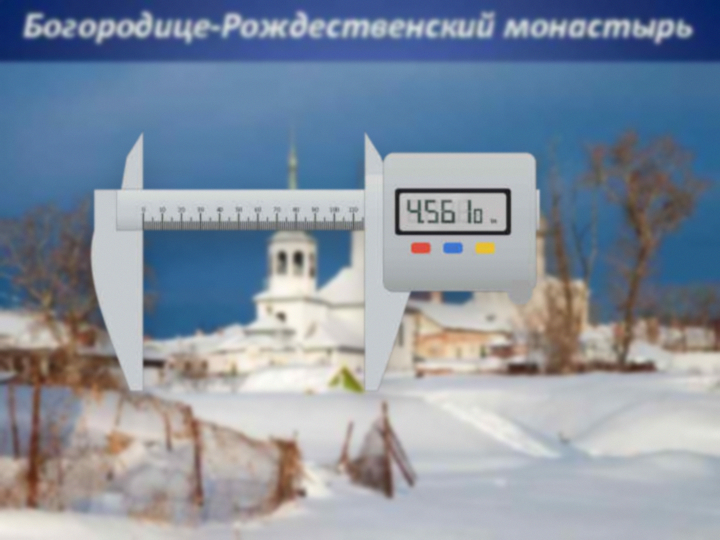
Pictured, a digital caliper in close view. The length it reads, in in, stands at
4.5610 in
